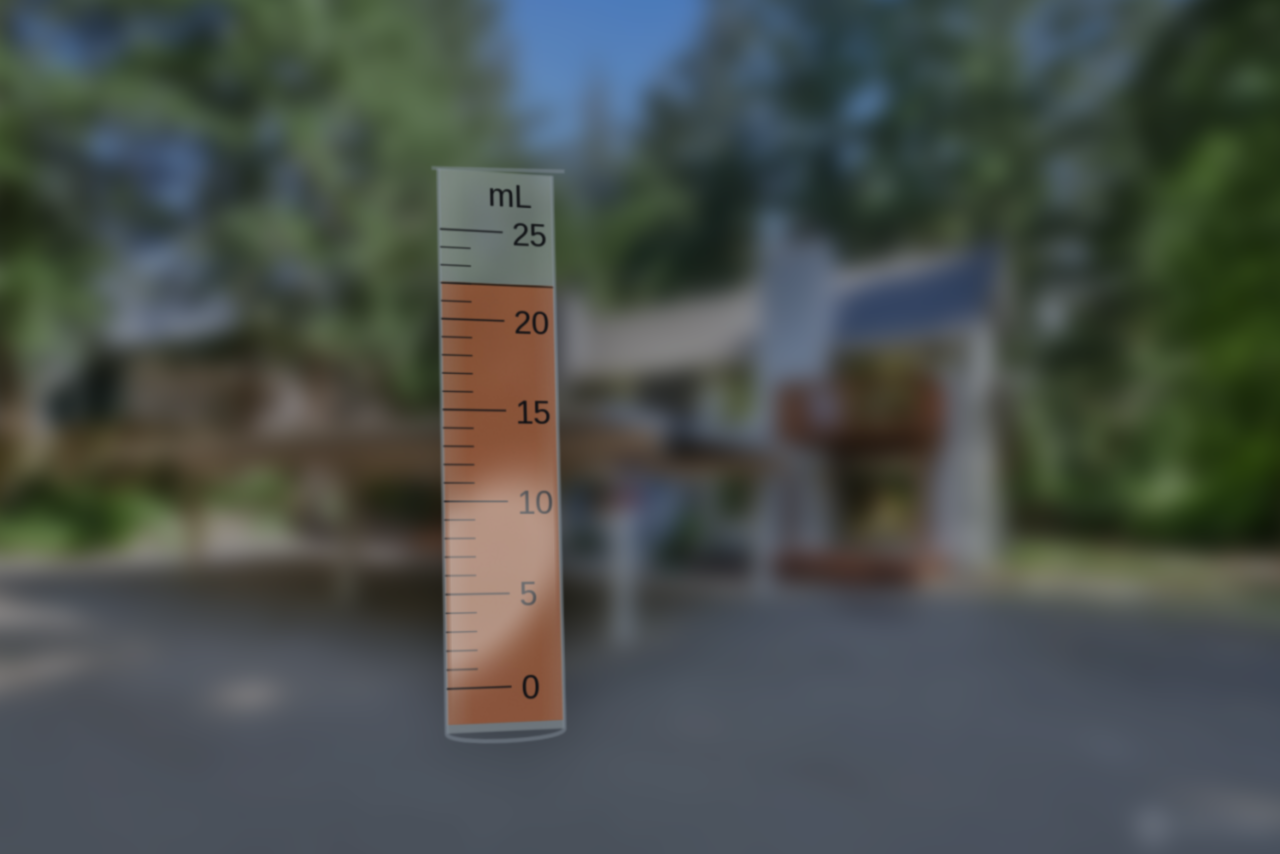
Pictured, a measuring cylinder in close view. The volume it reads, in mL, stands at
22 mL
